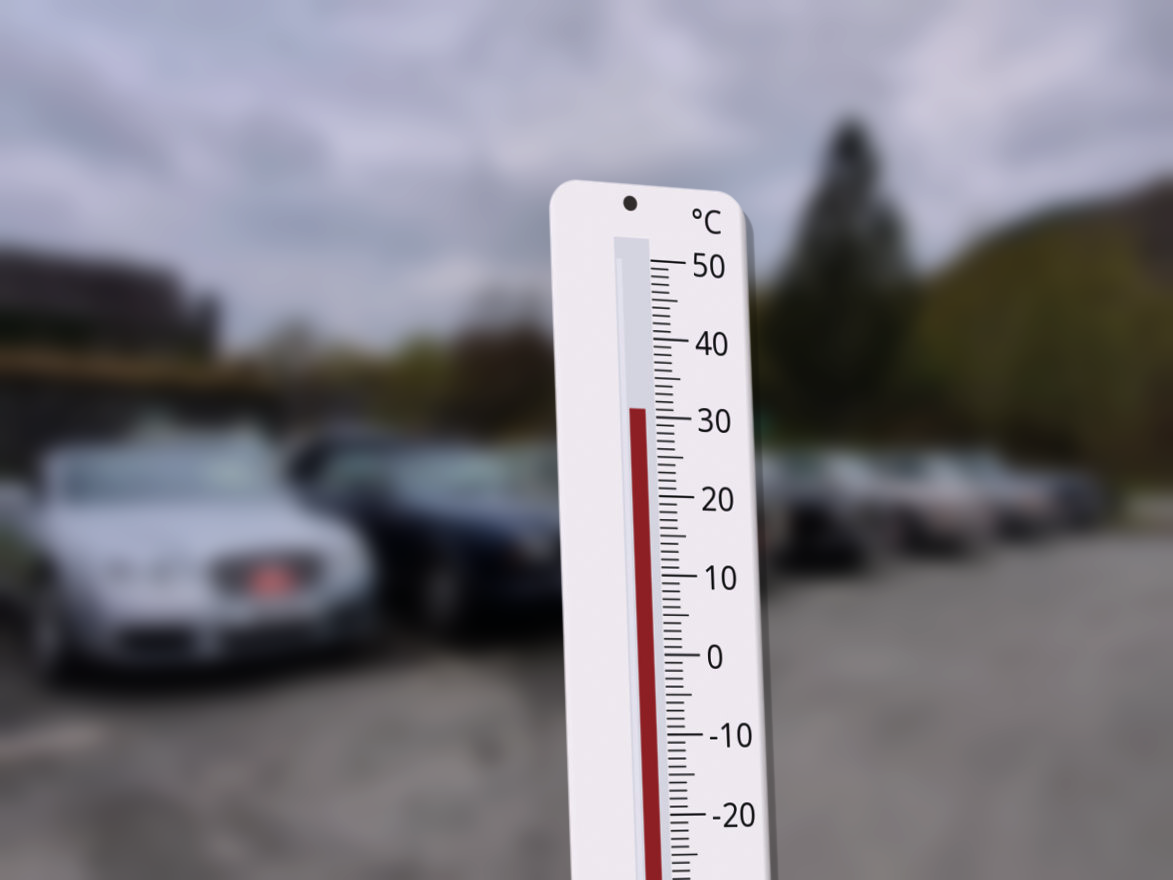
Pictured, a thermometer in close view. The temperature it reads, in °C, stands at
31 °C
